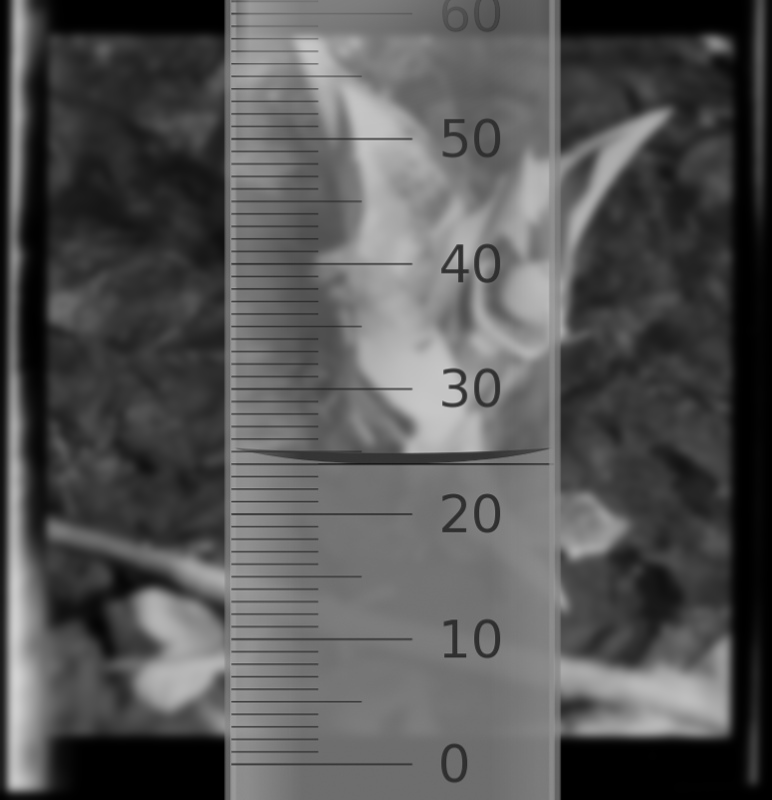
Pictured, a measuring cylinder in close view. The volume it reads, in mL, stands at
24 mL
